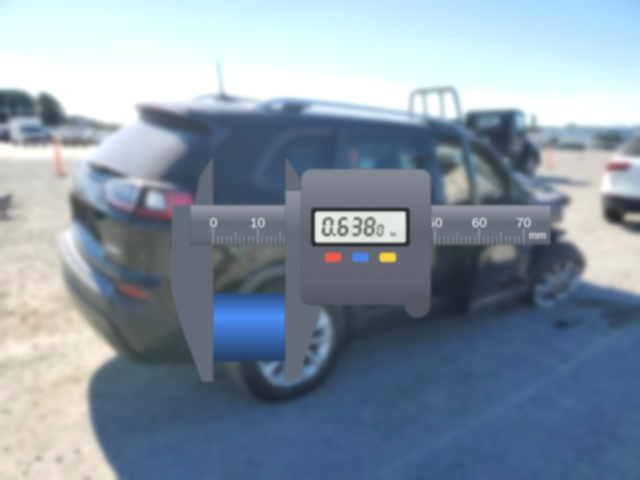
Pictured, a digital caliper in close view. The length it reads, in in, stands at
0.6380 in
